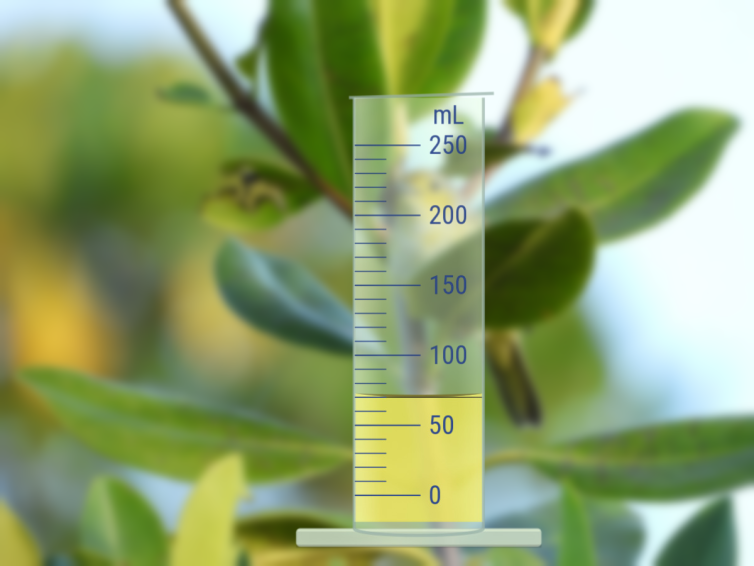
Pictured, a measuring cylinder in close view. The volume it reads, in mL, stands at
70 mL
